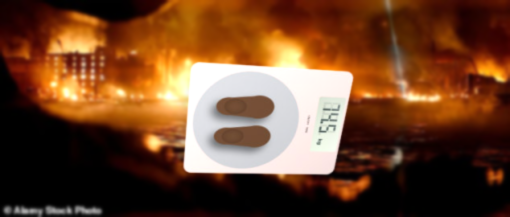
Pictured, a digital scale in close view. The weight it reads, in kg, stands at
74.5 kg
